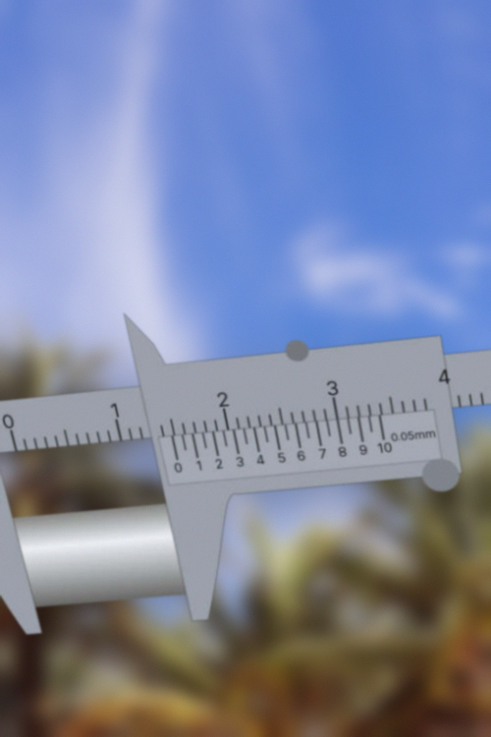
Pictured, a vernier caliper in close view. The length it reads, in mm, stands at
14.8 mm
